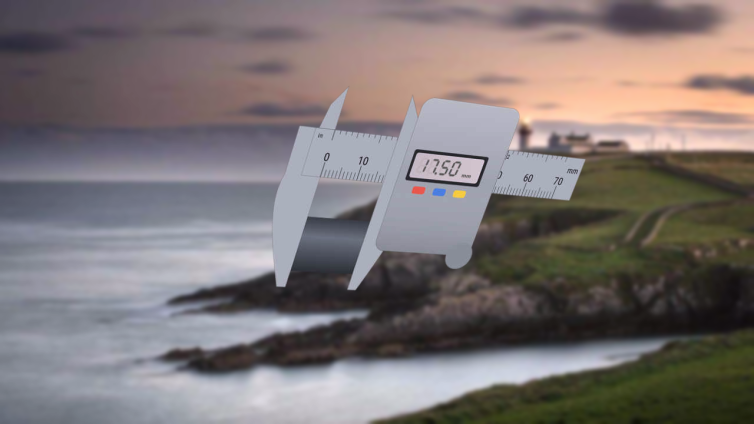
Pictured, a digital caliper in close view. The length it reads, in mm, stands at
17.50 mm
